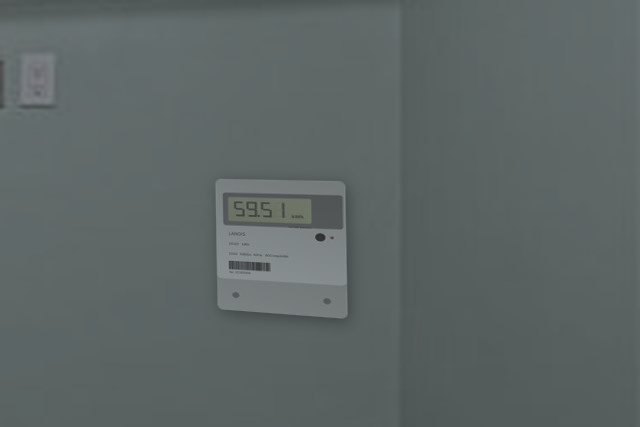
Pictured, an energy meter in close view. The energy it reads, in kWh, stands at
59.51 kWh
